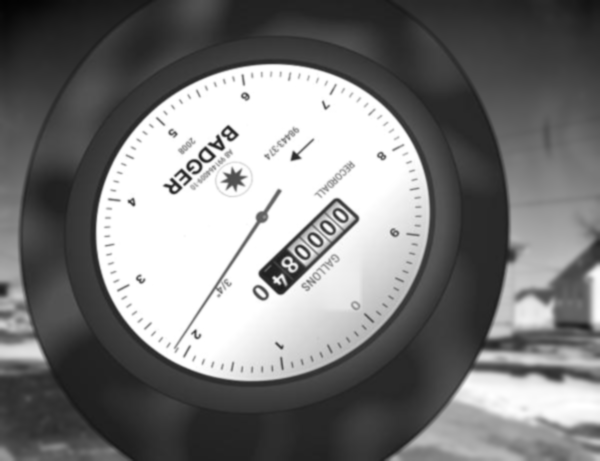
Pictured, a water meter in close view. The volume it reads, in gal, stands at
842.1 gal
